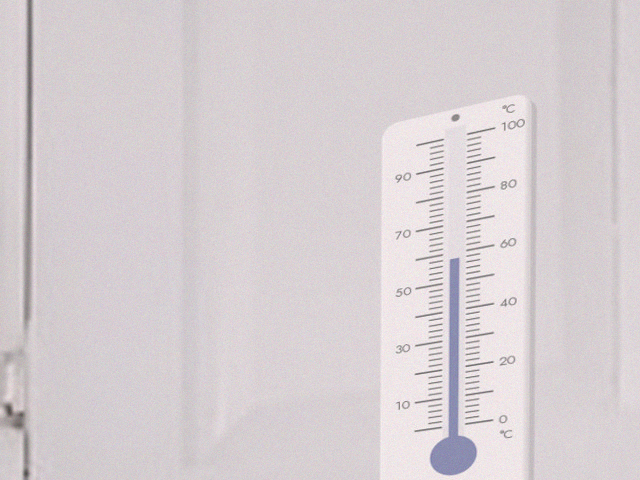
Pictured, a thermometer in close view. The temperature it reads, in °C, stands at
58 °C
